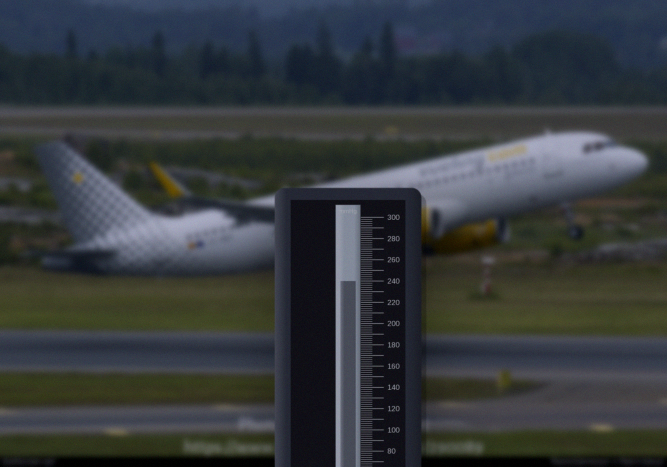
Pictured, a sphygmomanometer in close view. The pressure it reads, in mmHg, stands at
240 mmHg
